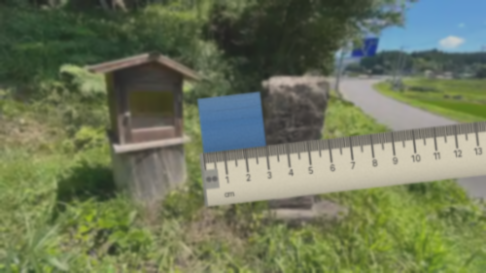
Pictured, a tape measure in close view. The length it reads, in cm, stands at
3 cm
